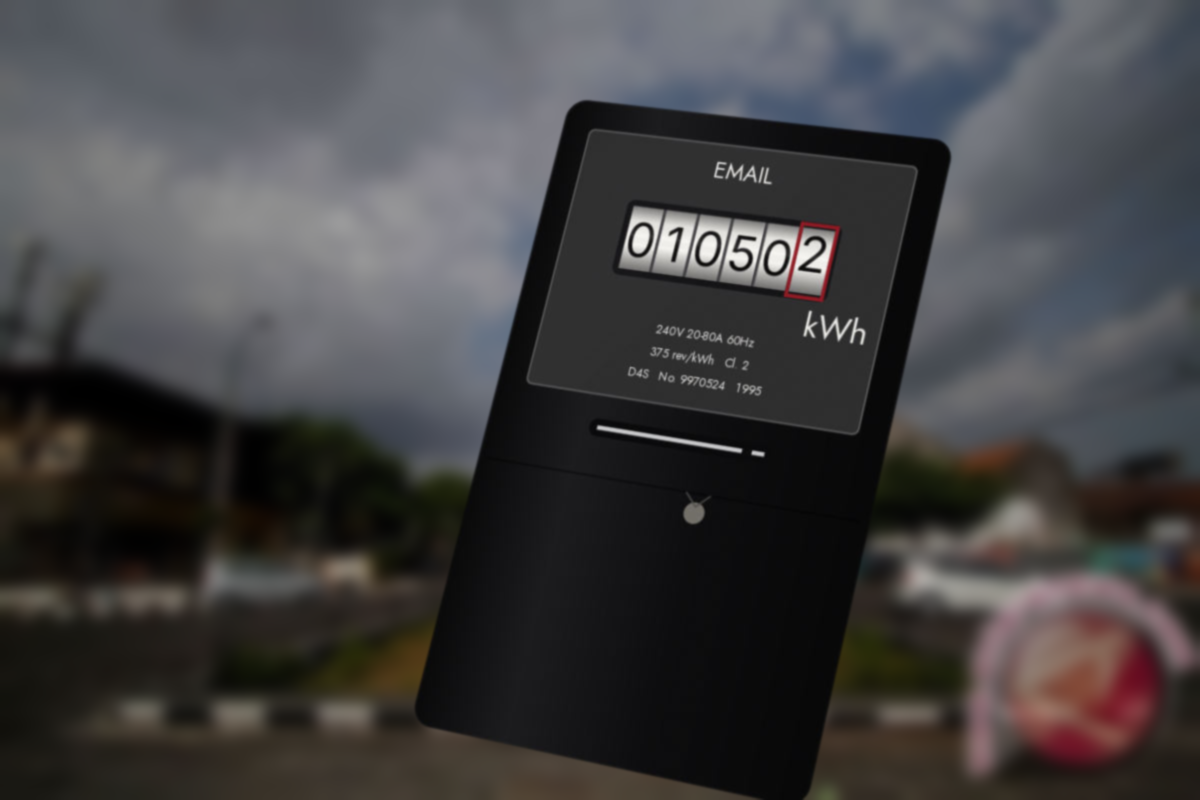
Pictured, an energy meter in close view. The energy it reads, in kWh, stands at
1050.2 kWh
